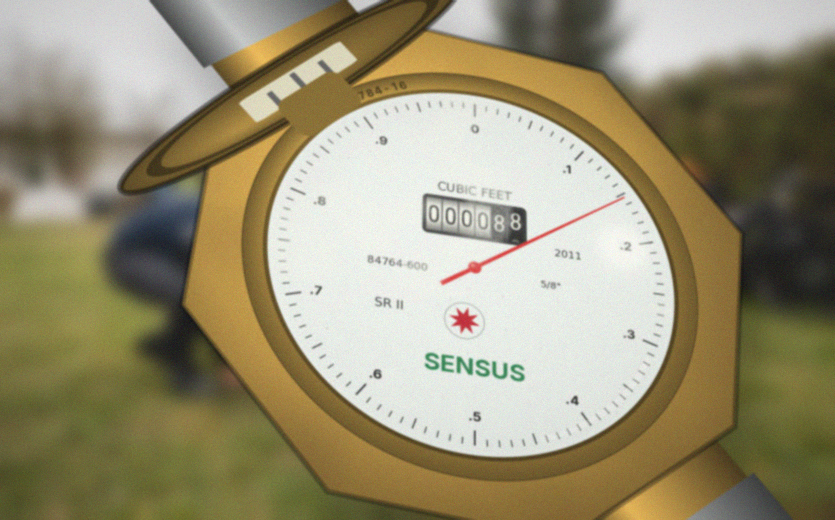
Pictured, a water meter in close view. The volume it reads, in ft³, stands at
88.15 ft³
